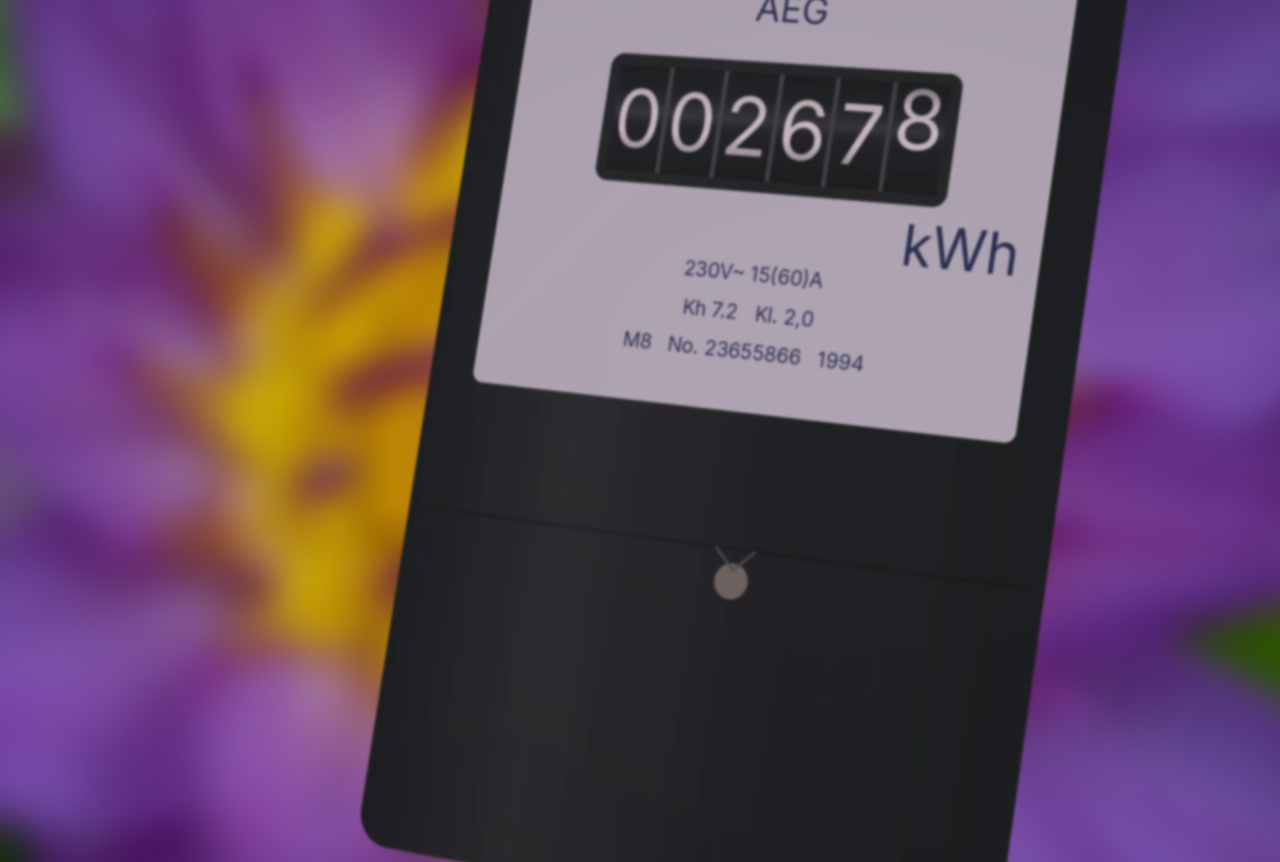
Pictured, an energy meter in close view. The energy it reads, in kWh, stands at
2678 kWh
